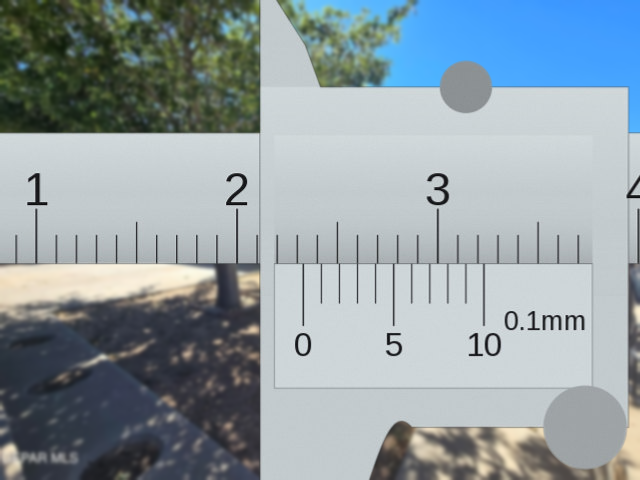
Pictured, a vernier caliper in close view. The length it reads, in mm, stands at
23.3 mm
